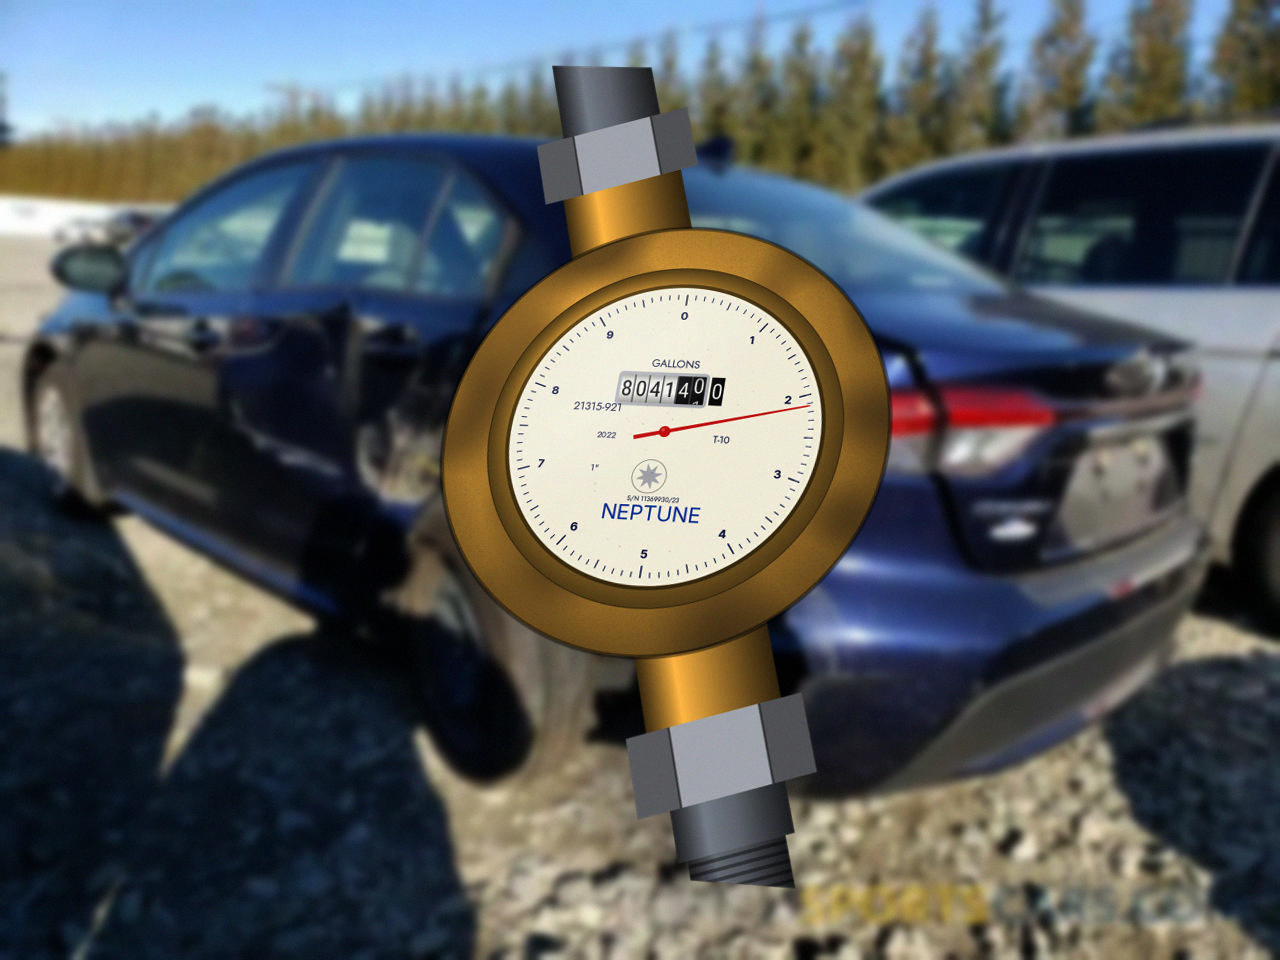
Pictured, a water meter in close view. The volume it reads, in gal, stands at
8041402.1 gal
